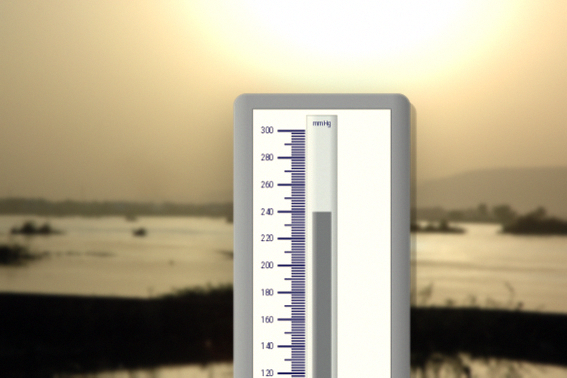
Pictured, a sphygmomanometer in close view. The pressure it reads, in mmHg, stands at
240 mmHg
